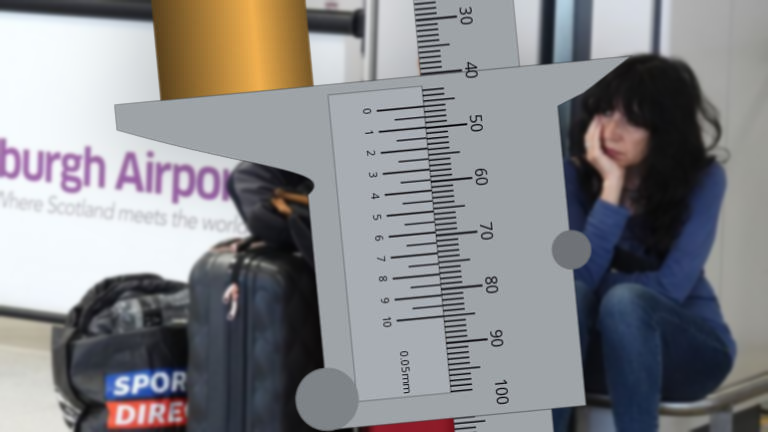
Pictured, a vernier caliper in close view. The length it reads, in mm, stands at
46.0 mm
